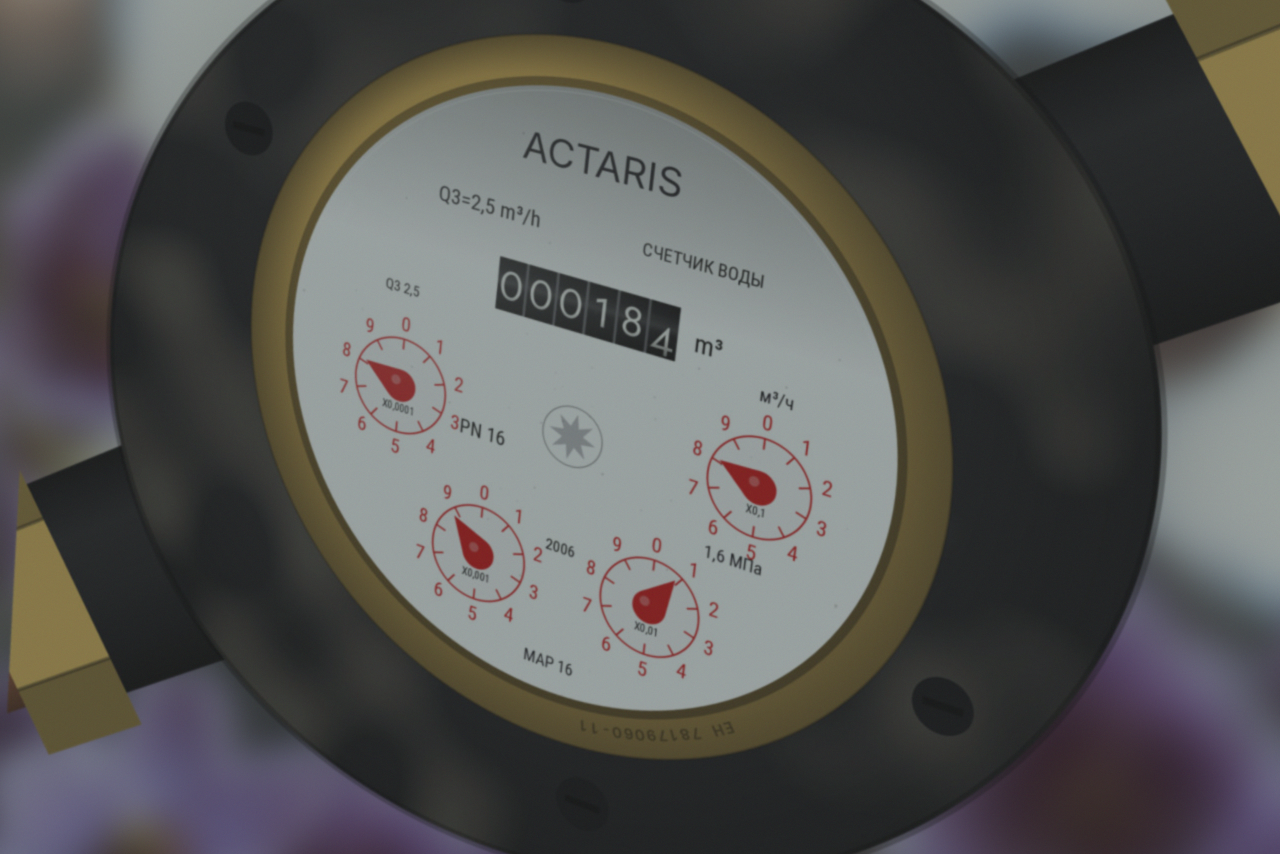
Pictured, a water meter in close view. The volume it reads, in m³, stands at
183.8088 m³
